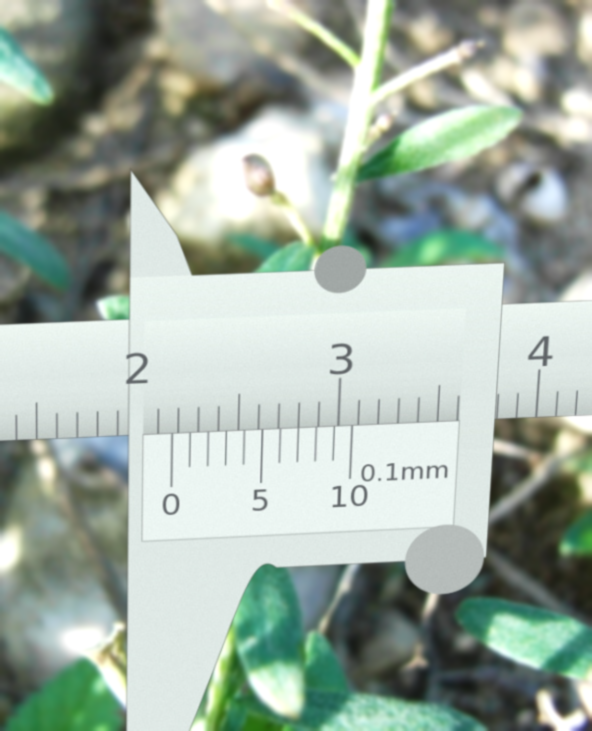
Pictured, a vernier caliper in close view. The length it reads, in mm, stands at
21.7 mm
